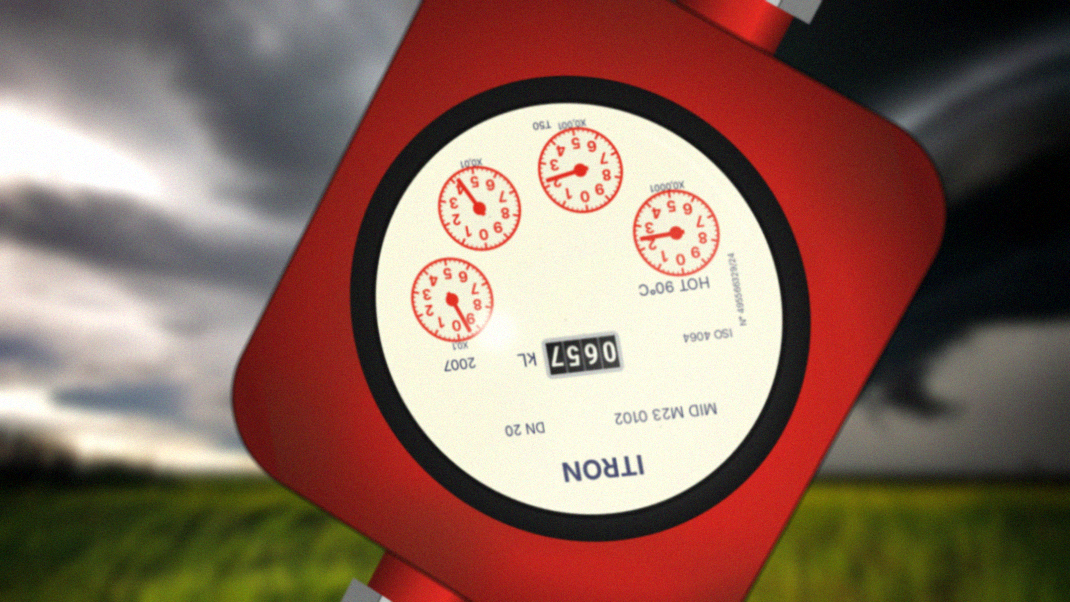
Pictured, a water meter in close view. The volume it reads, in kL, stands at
656.9422 kL
